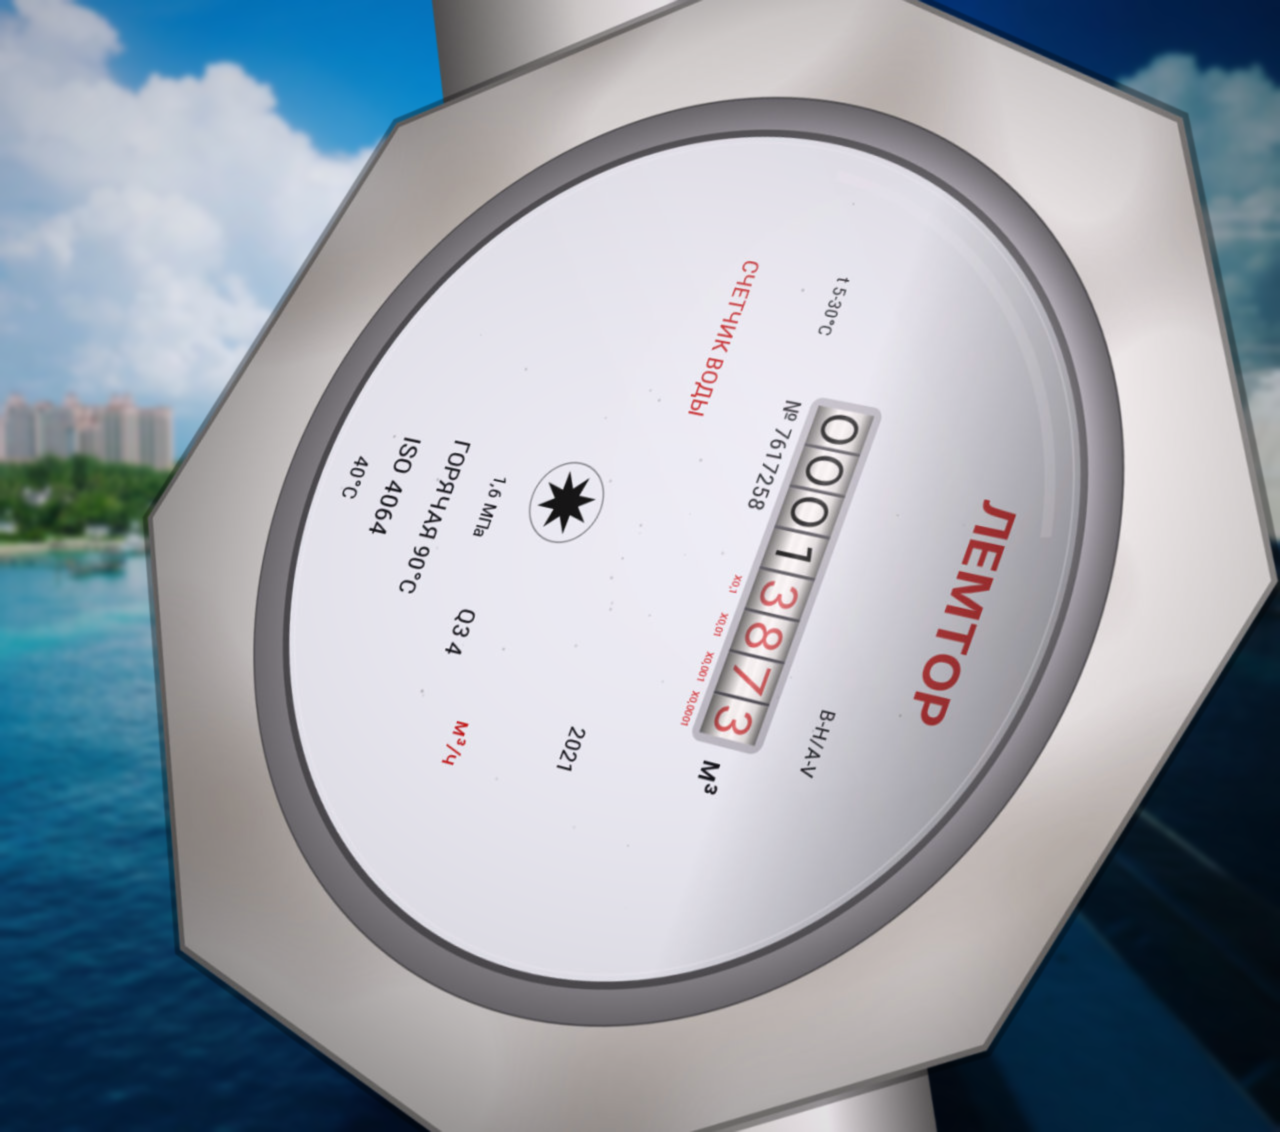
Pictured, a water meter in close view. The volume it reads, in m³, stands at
1.3873 m³
